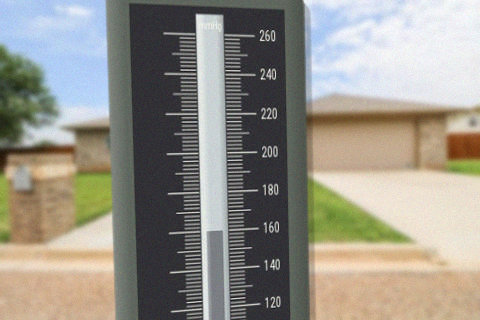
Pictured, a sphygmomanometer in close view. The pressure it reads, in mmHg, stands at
160 mmHg
